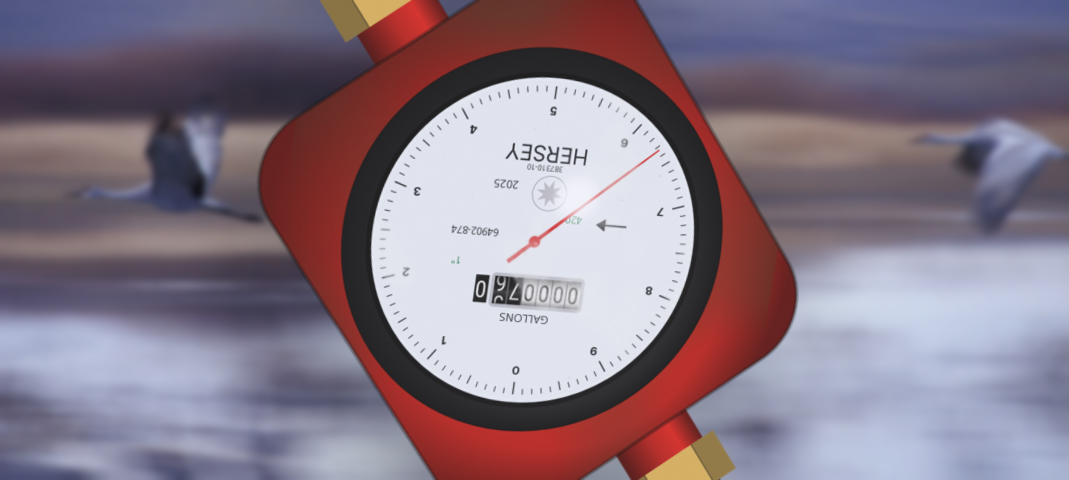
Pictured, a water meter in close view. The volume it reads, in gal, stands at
756.3 gal
